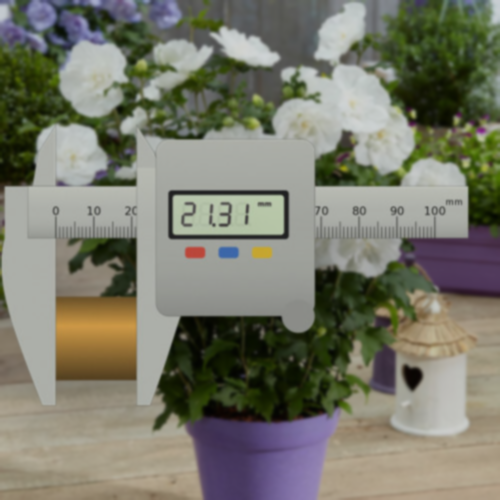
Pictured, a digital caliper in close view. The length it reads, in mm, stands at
21.31 mm
